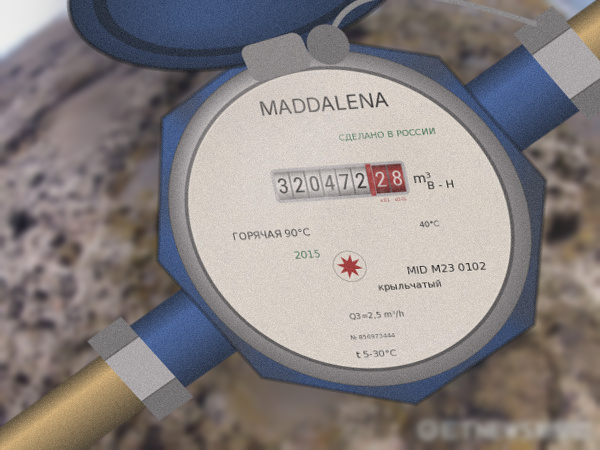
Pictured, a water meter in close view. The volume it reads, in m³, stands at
320472.28 m³
